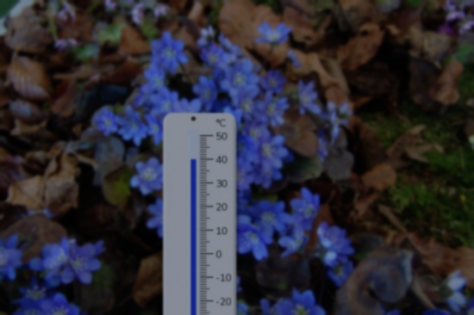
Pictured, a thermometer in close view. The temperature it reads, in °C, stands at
40 °C
